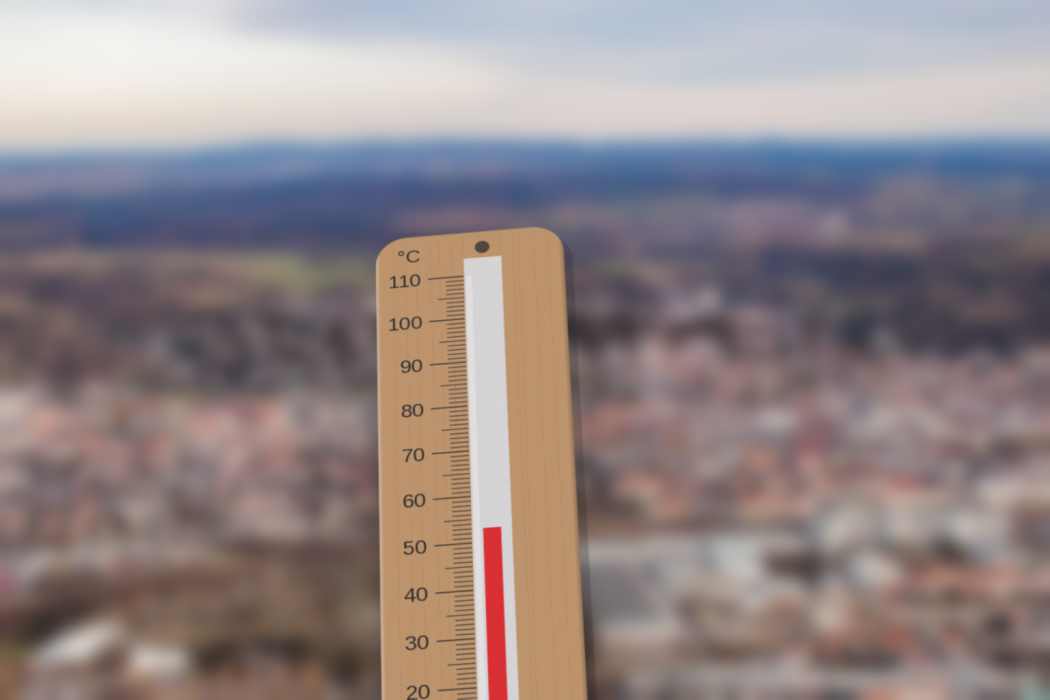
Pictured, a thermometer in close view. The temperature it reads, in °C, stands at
53 °C
